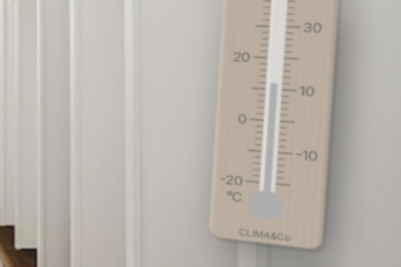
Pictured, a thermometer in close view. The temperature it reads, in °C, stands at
12 °C
